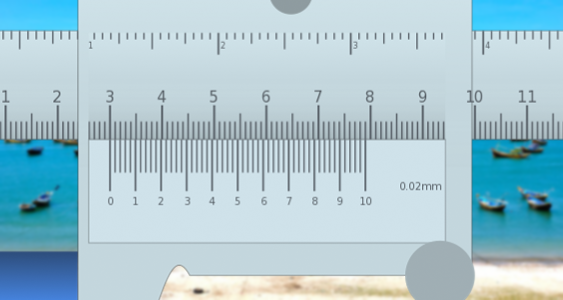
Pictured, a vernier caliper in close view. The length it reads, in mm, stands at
30.0 mm
